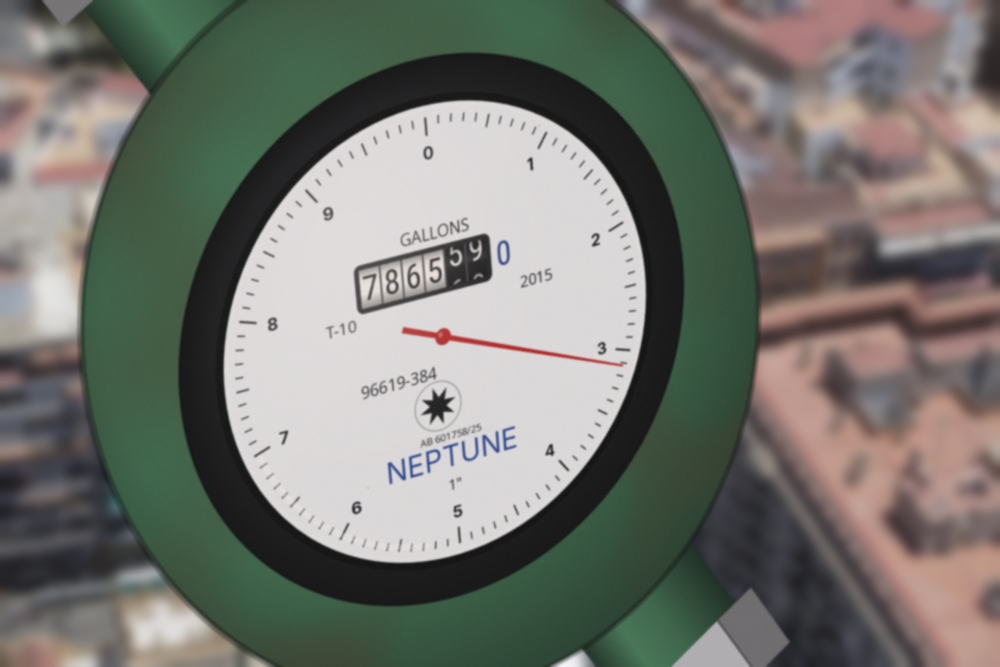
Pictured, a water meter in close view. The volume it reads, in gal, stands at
7865593.1 gal
